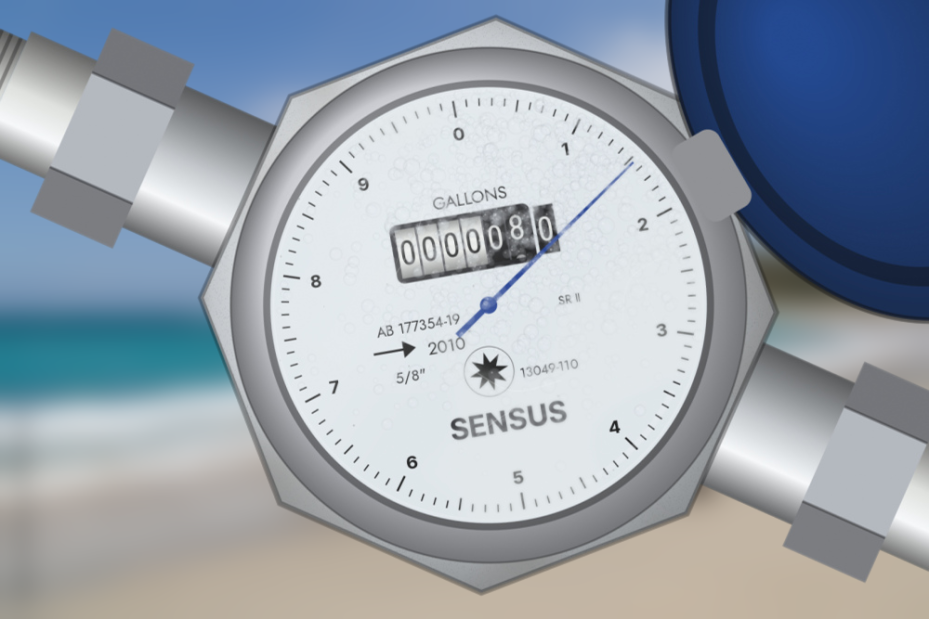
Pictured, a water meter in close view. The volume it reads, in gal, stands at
81.5 gal
